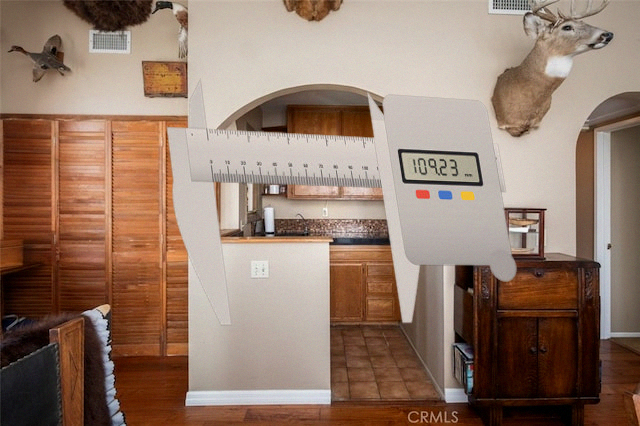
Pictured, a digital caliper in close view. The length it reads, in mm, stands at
109.23 mm
